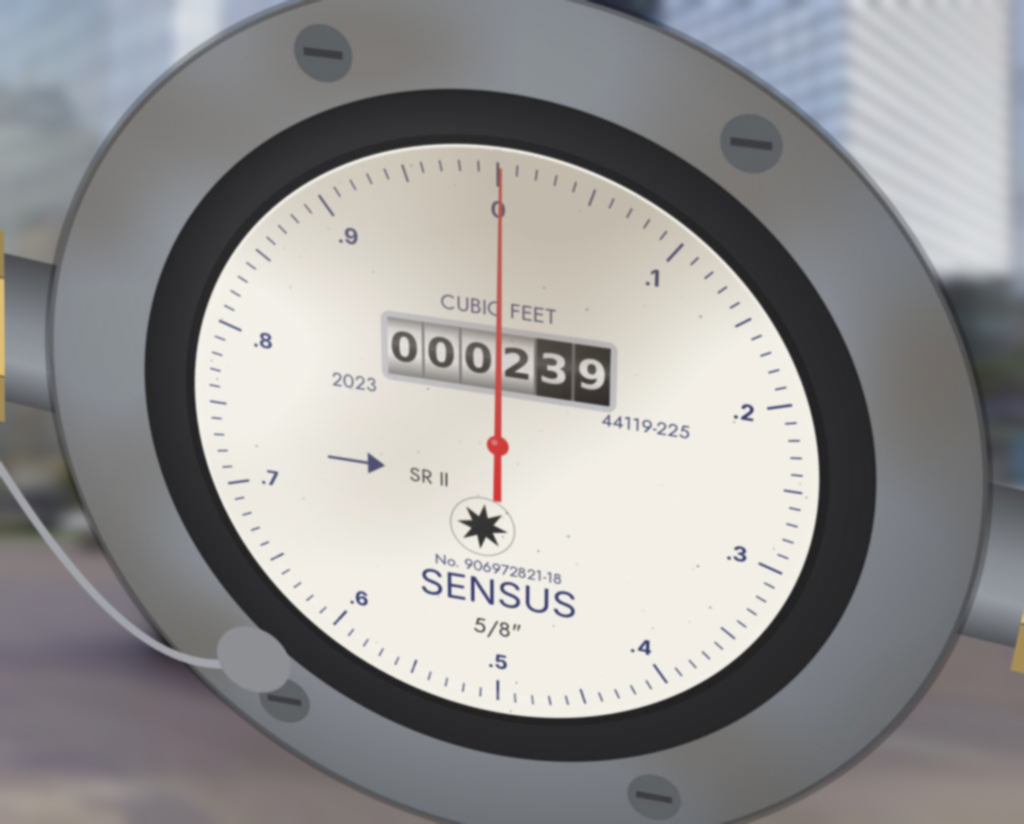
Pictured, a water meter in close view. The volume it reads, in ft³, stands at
239.00 ft³
